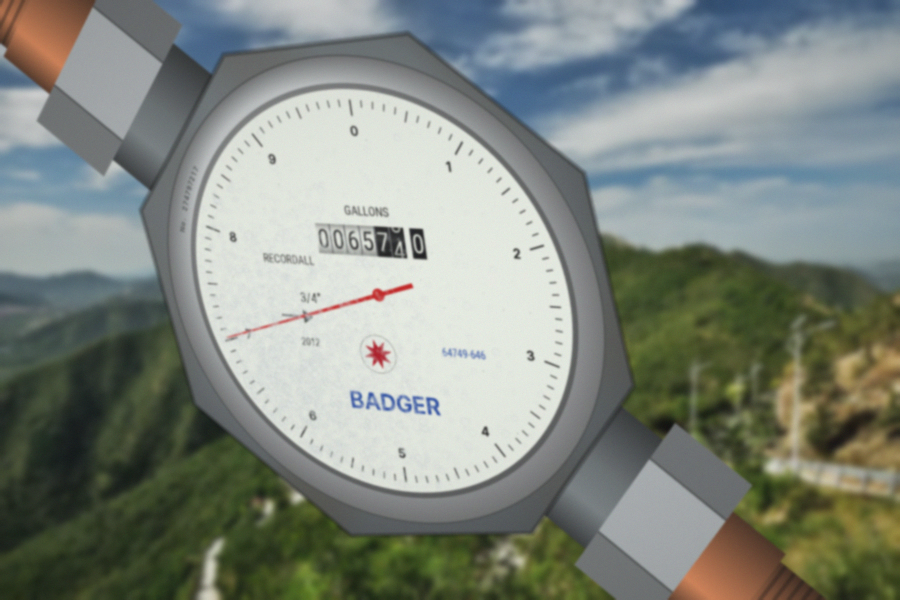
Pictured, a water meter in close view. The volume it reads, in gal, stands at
65737.0 gal
